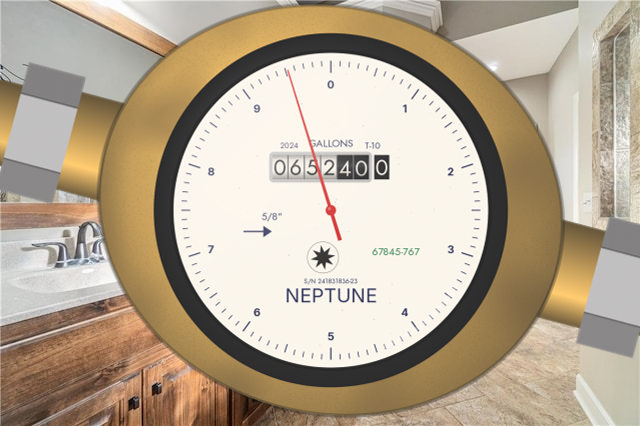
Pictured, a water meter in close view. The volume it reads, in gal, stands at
652399.5 gal
